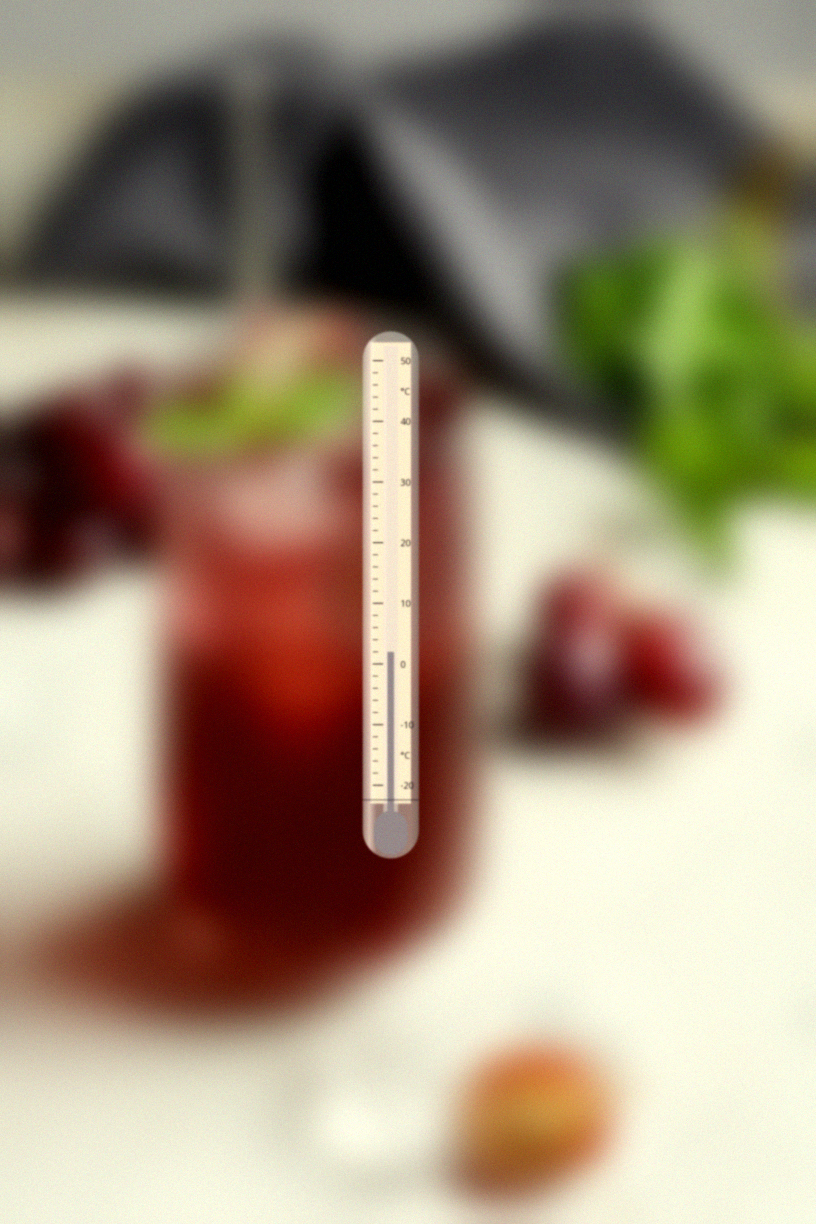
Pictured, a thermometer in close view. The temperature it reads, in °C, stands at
2 °C
